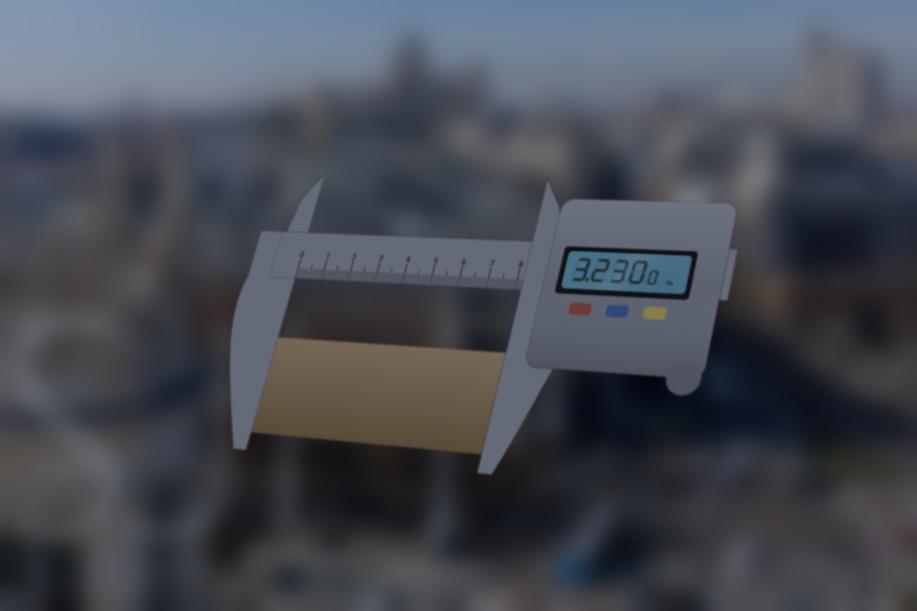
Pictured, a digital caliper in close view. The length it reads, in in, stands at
3.2300 in
